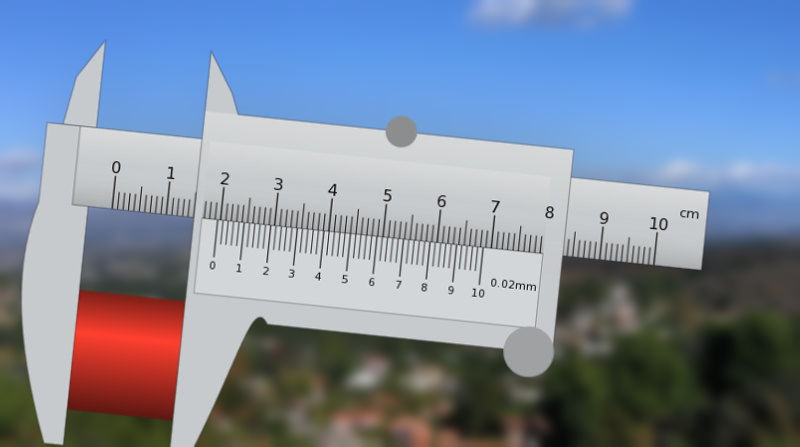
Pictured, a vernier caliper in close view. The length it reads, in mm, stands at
19.5 mm
